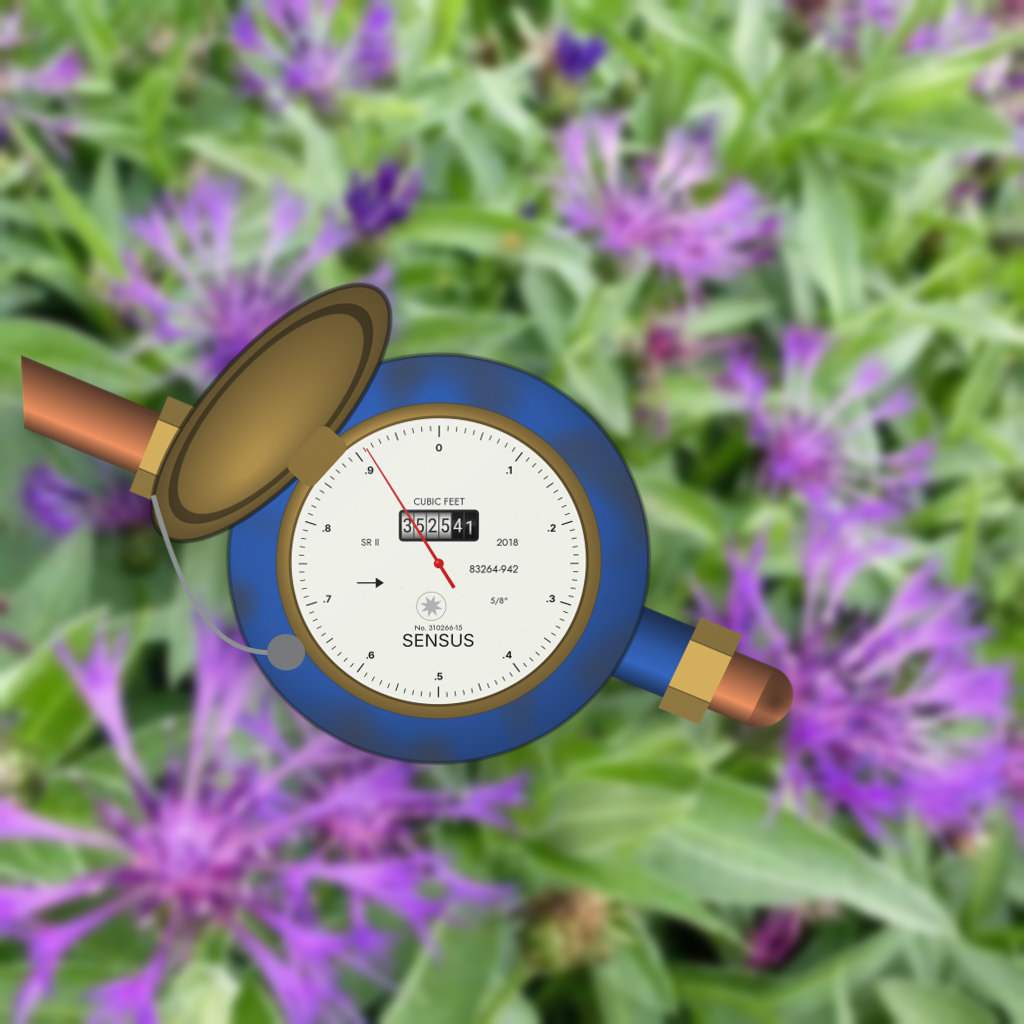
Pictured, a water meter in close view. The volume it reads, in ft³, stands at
352540.91 ft³
